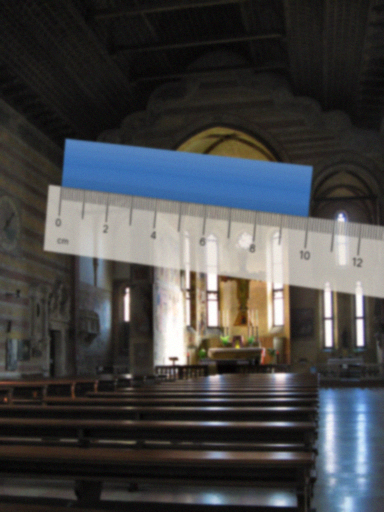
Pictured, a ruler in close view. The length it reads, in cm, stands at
10 cm
